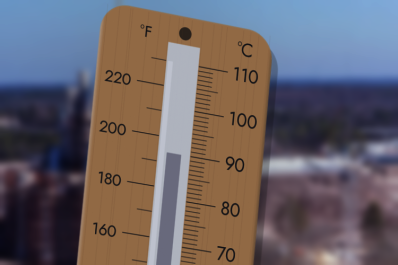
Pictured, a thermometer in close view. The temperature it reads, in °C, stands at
90 °C
